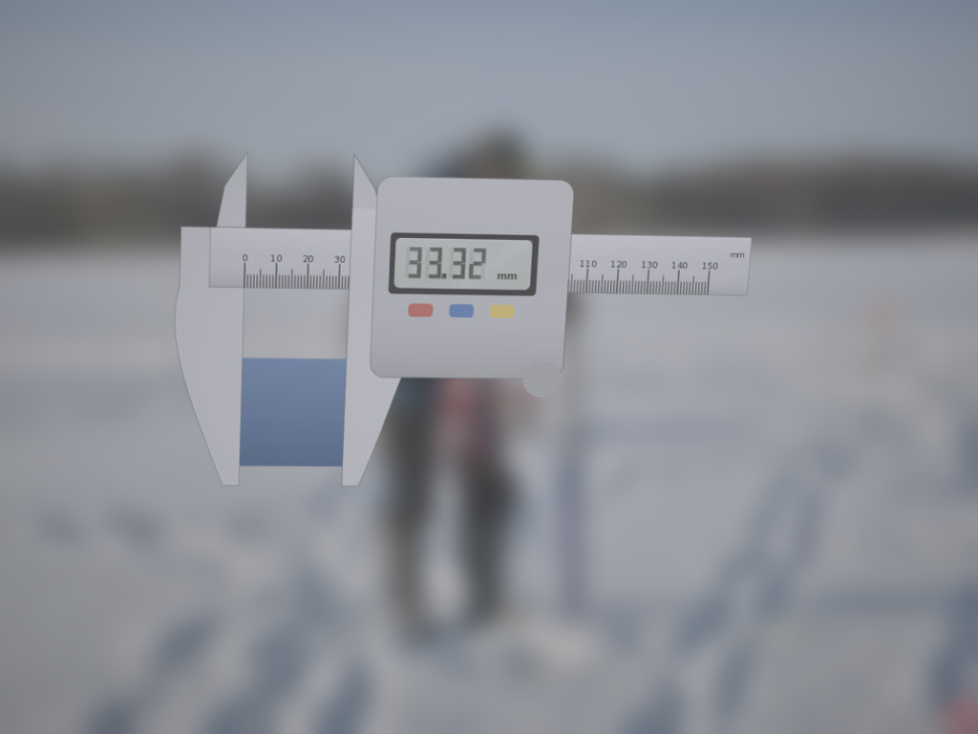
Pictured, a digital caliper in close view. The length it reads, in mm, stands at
33.32 mm
